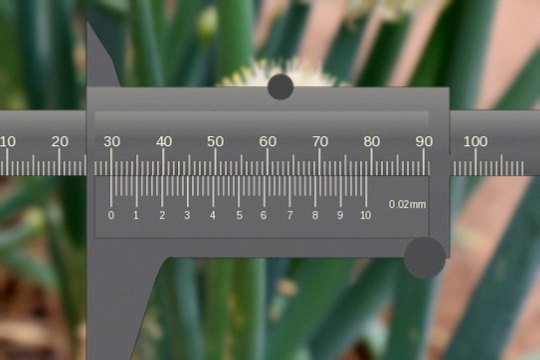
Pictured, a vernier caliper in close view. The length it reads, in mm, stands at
30.0 mm
